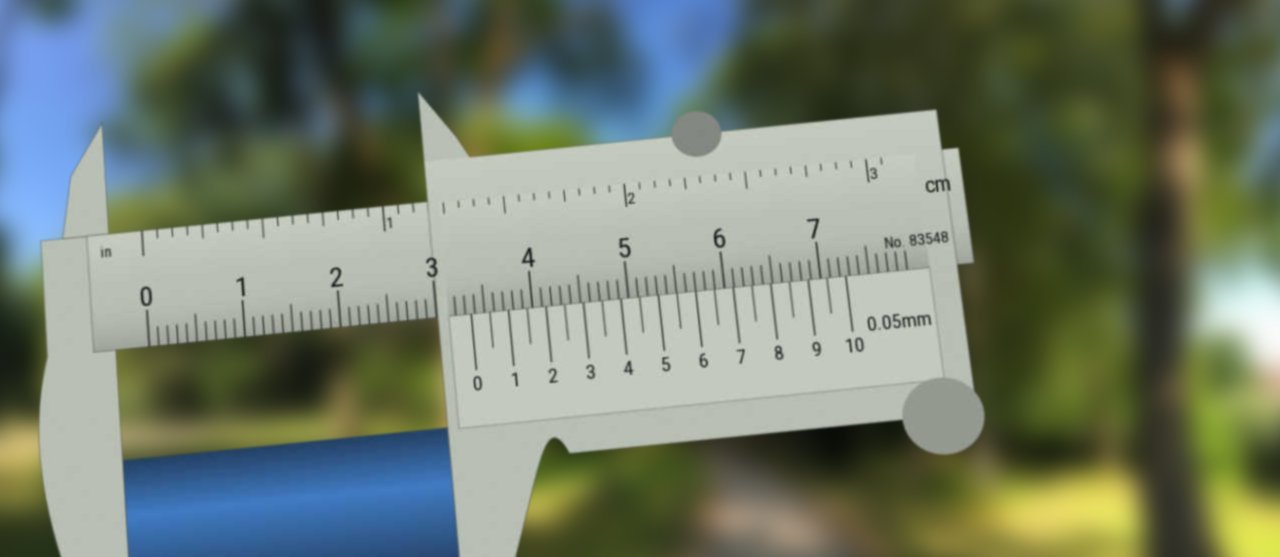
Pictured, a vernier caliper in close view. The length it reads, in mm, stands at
33.6 mm
